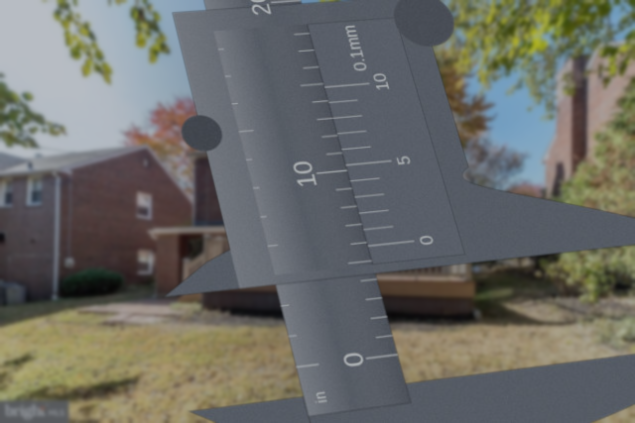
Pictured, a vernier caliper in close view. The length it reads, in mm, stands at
5.8 mm
